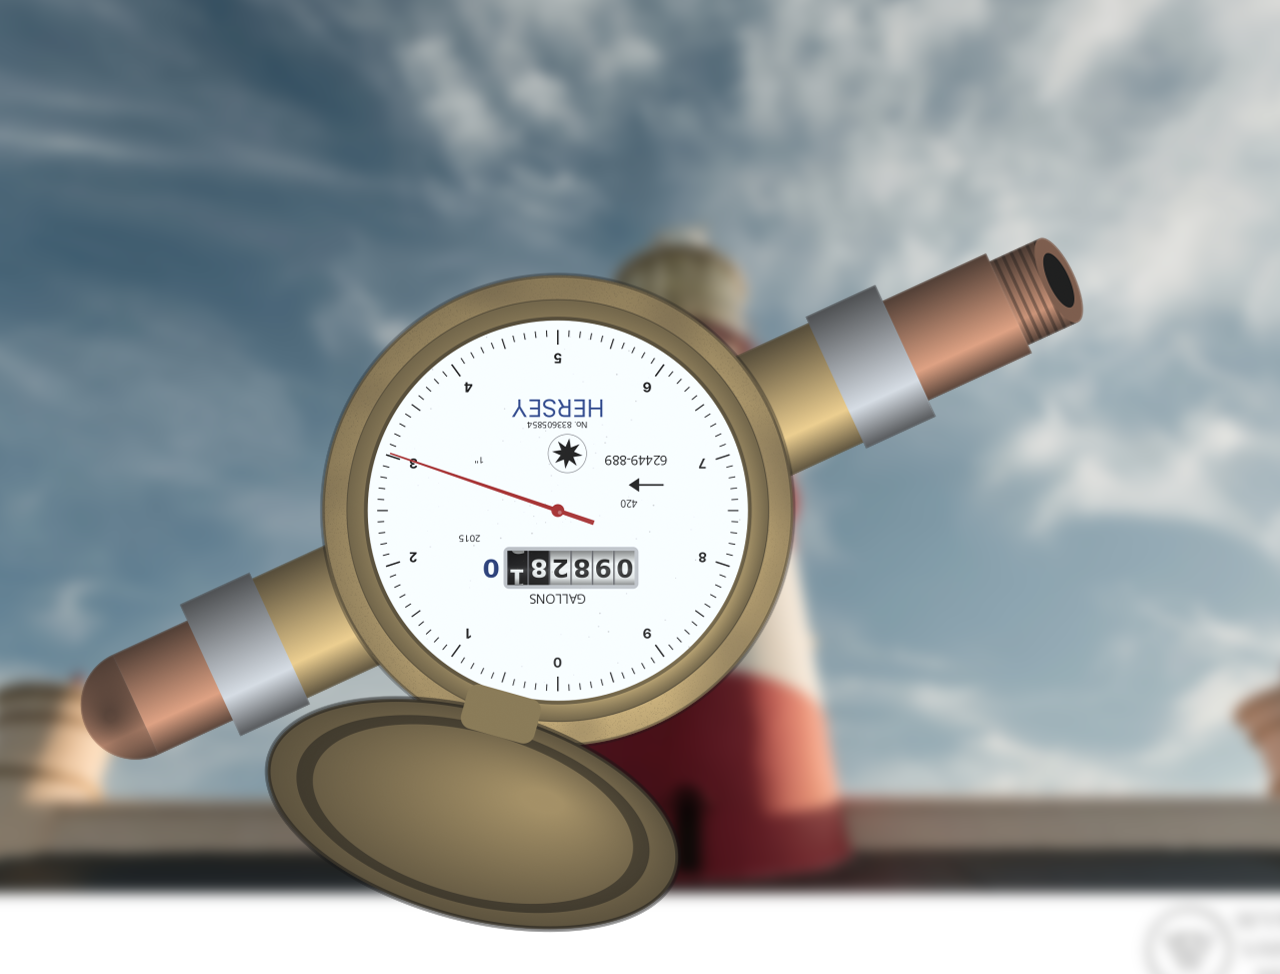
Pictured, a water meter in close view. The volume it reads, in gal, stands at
982813.0 gal
